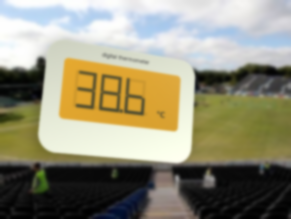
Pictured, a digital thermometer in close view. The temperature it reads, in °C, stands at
38.6 °C
